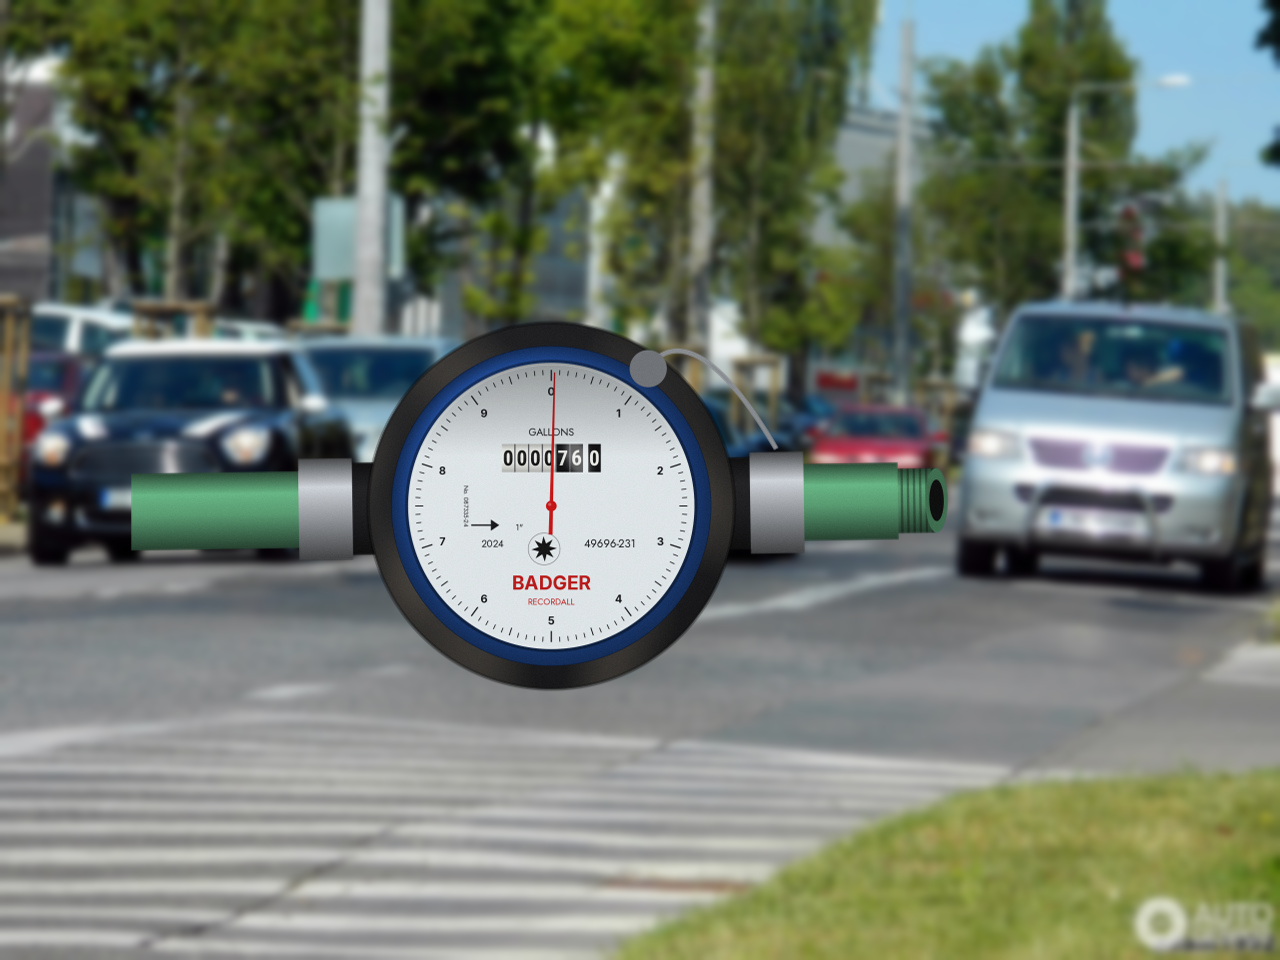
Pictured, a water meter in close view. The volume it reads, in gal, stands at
760.0 gal
